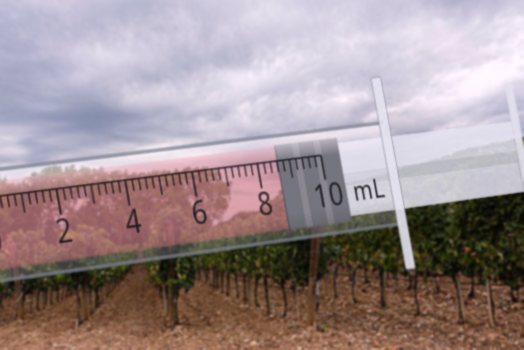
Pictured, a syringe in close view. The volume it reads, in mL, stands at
8.6 mL
